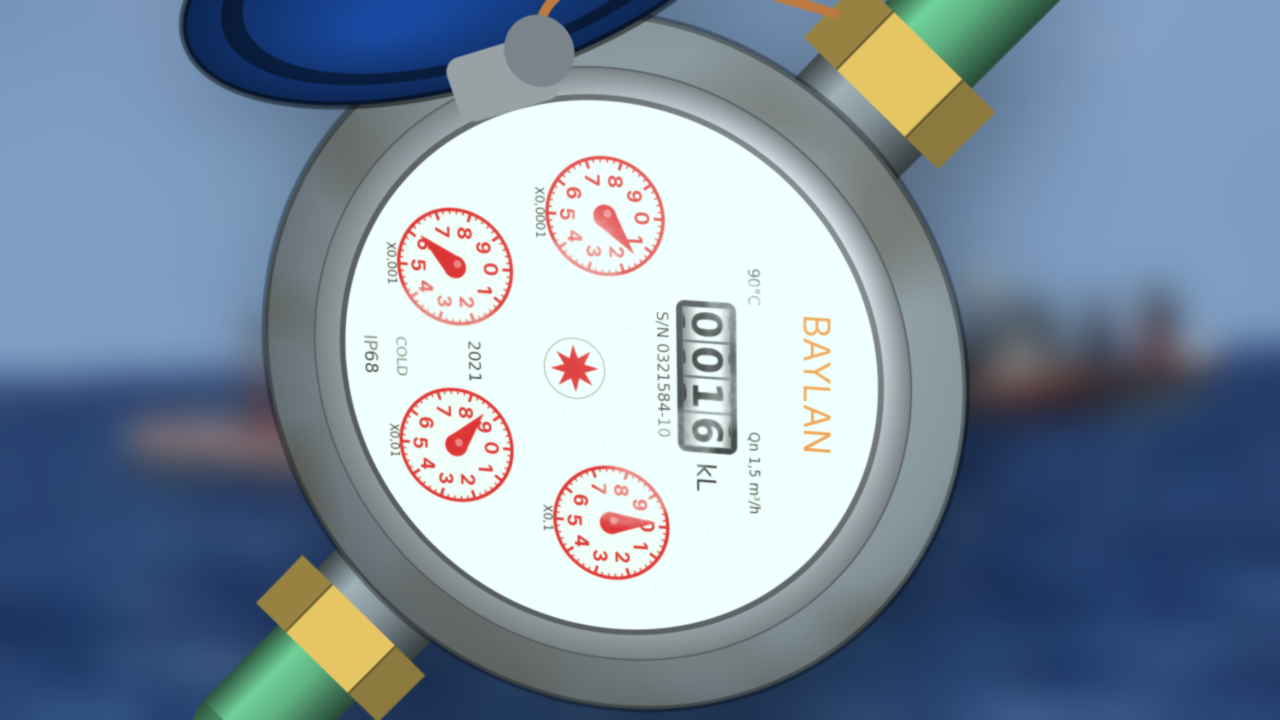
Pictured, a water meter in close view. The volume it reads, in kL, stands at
15.9861 kL
